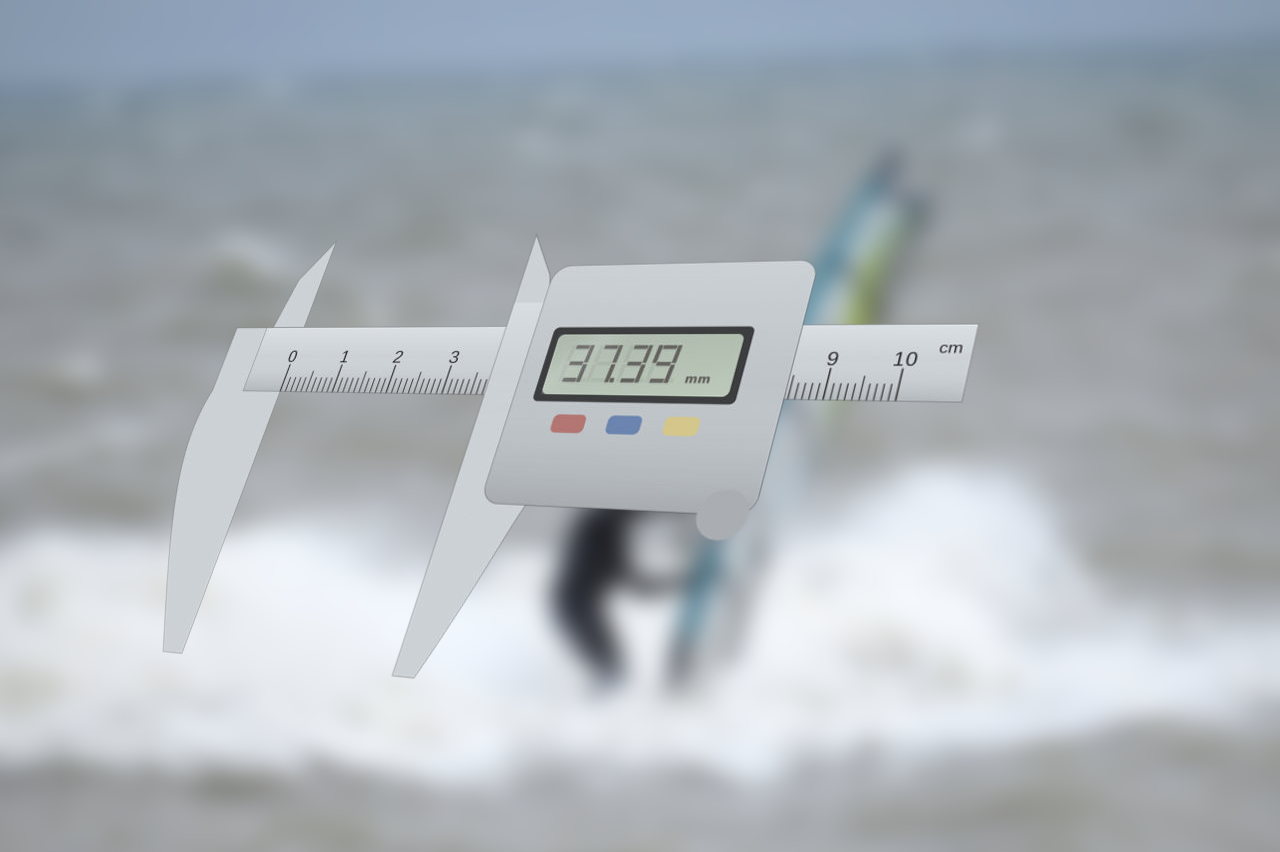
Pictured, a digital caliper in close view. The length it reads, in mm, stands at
37.39 mm
